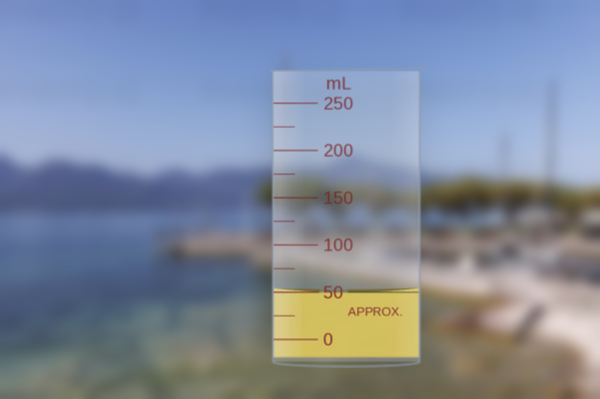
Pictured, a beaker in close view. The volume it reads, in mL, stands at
50 mL
